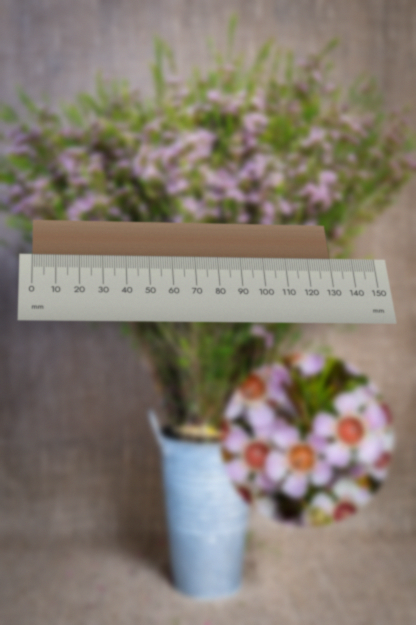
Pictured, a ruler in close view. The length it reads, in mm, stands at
130 mm
